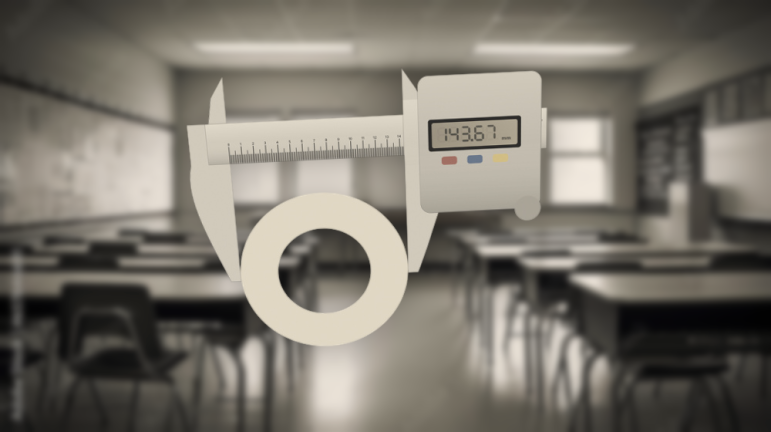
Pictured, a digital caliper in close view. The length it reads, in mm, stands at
143.67 mm
